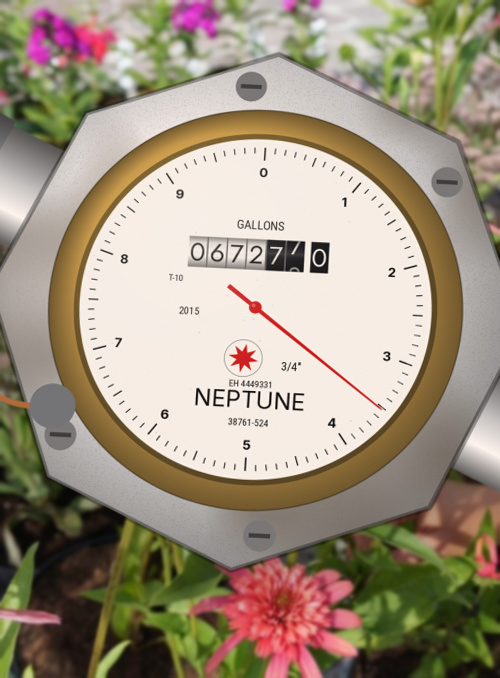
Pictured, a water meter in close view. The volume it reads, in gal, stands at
672773.5 gal
